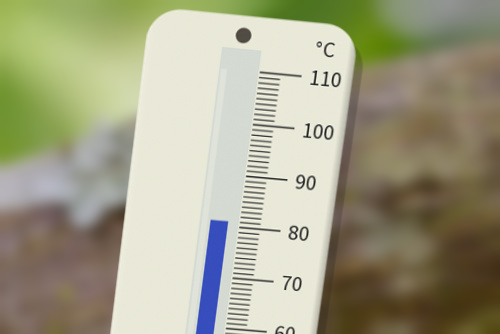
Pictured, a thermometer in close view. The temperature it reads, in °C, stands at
81 °C
